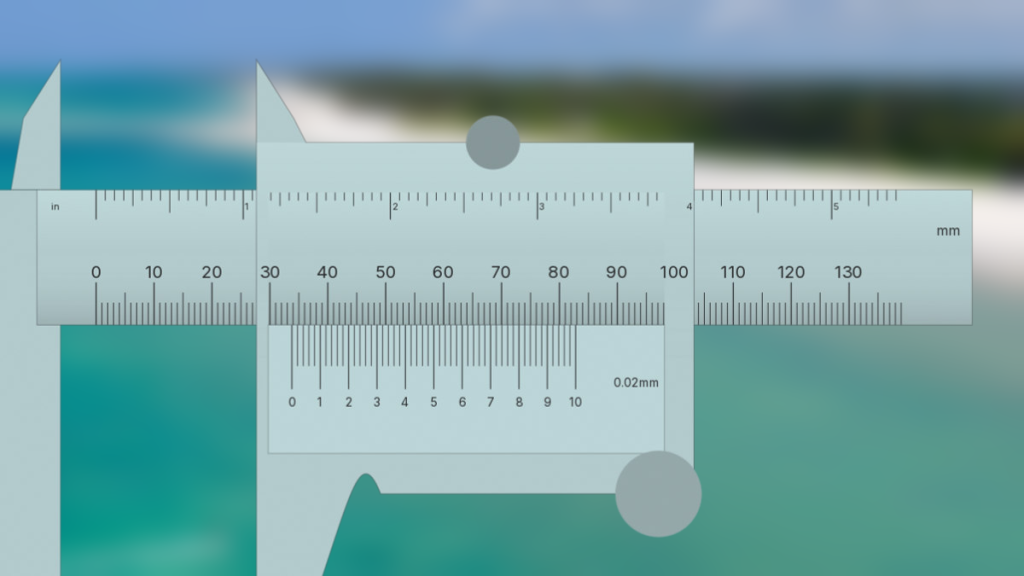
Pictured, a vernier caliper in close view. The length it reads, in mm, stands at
33.8 mm
